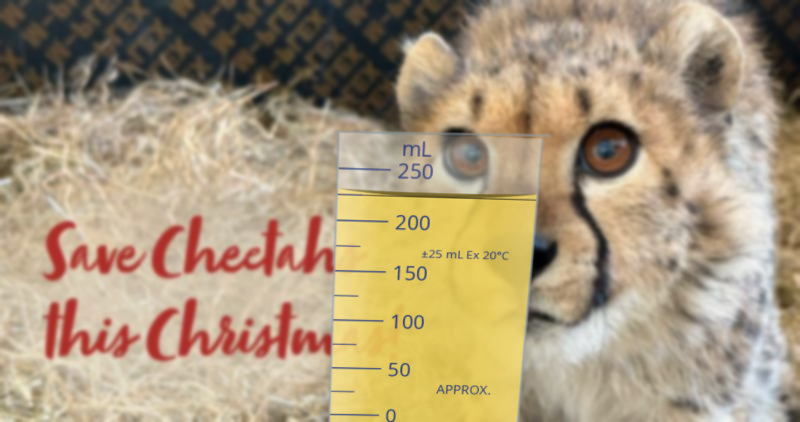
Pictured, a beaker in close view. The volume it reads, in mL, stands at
225 mL
